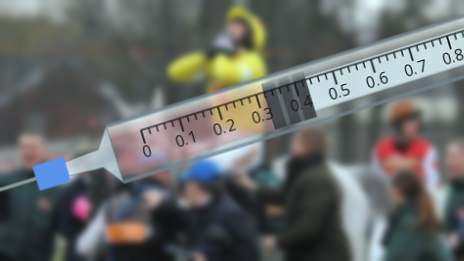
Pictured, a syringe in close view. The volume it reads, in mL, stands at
0.32 mL
